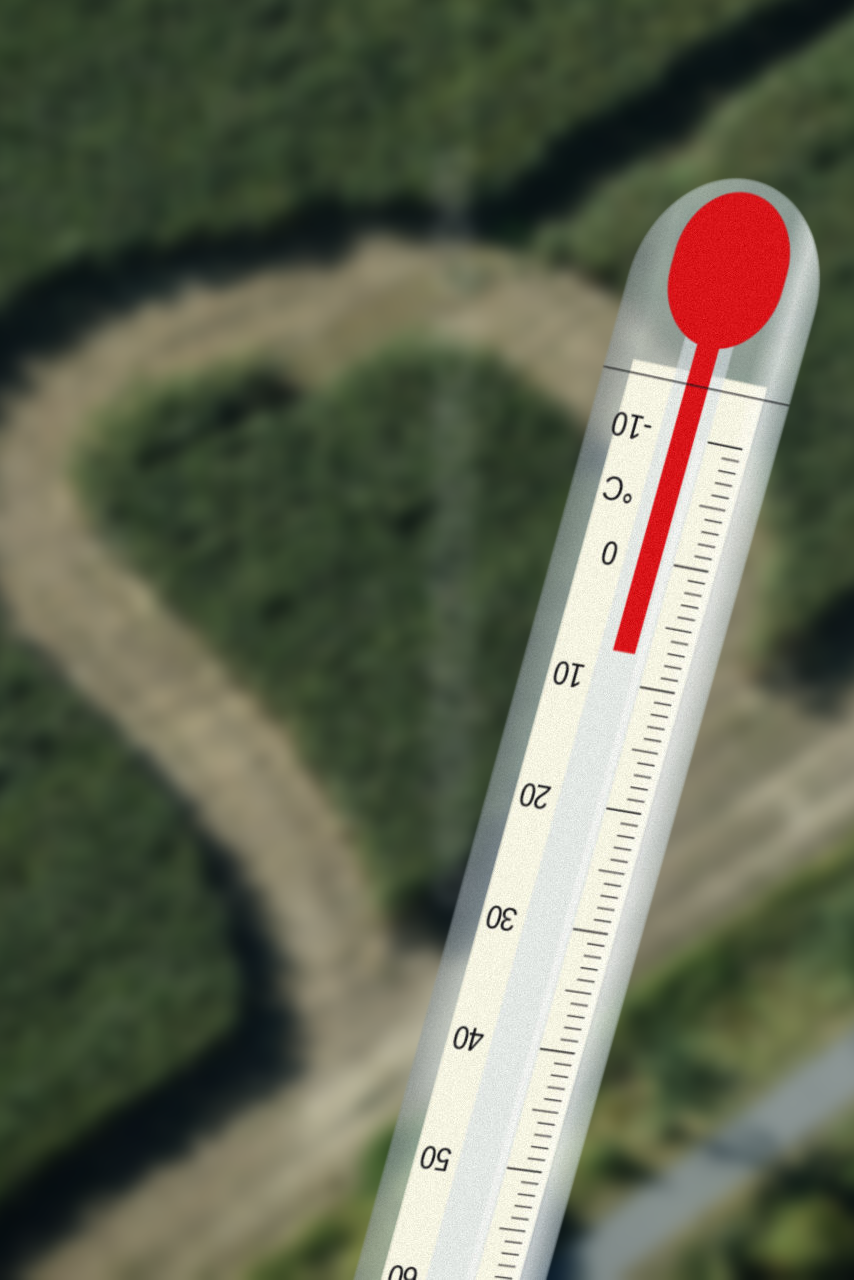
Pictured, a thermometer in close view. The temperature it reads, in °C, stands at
7.5 °C
